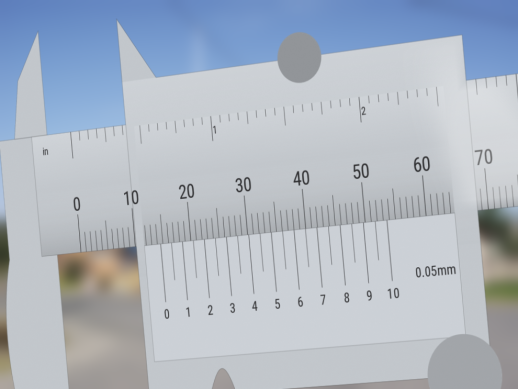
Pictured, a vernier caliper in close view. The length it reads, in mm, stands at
14.6 mm
